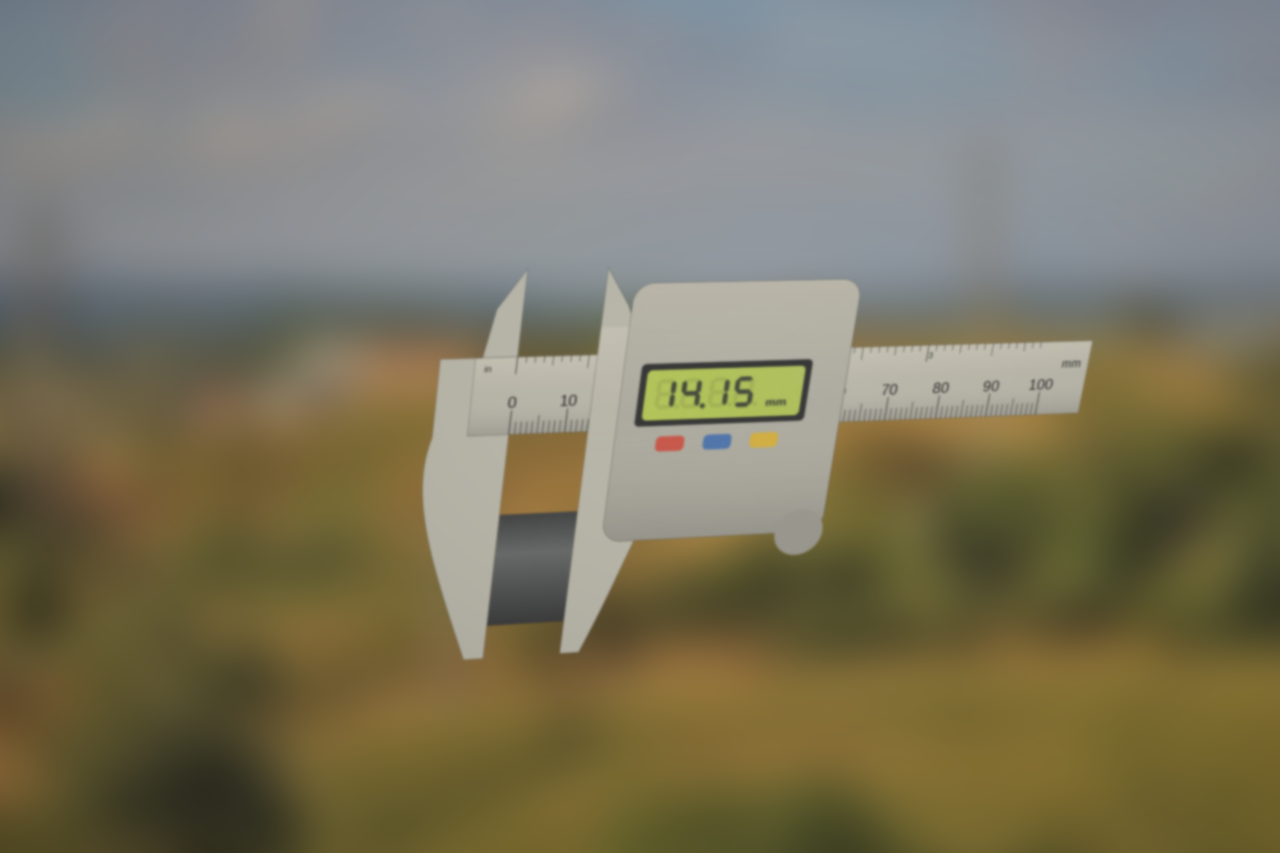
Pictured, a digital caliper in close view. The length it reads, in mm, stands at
14.15 mm
